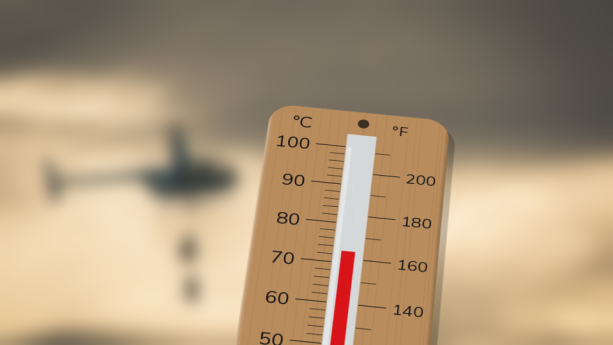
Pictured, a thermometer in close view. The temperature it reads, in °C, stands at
73 °C
